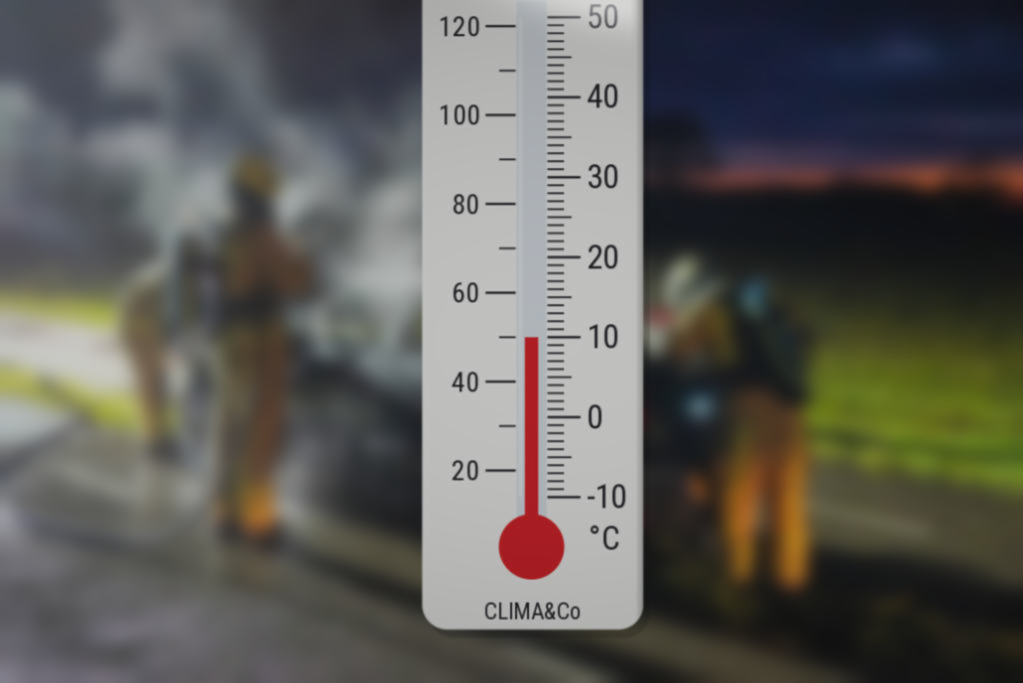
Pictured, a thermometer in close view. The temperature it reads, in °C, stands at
10 °C
